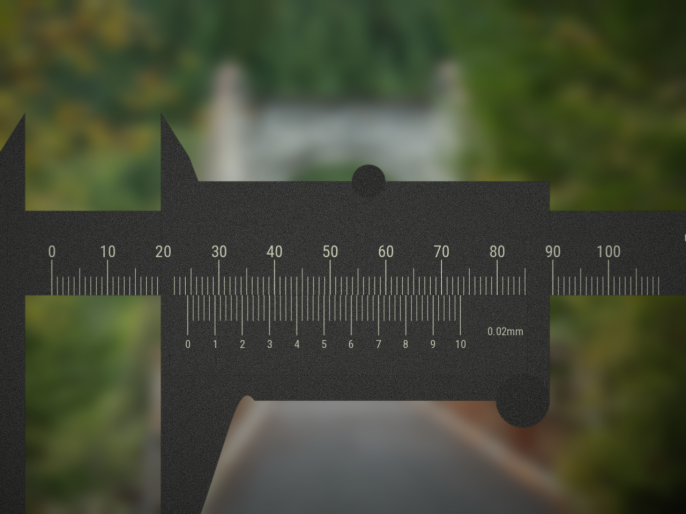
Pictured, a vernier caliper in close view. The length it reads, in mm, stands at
24.4 mm
